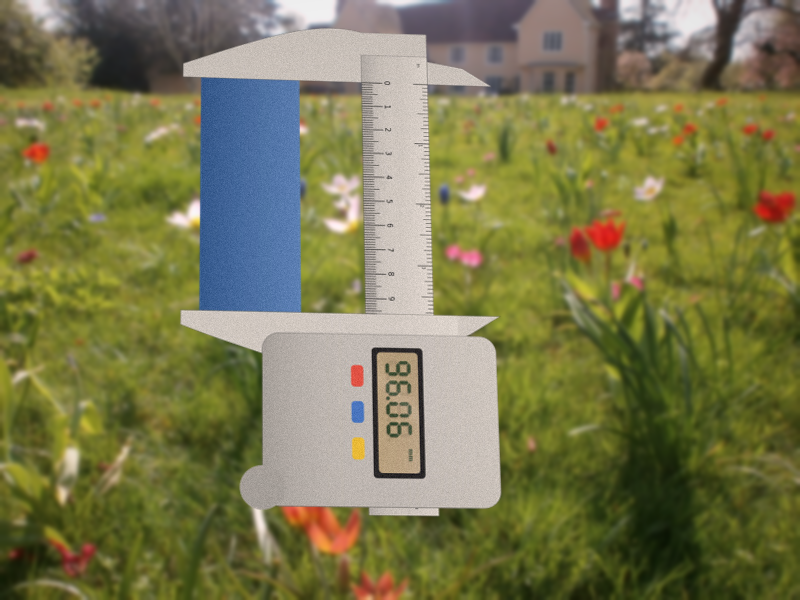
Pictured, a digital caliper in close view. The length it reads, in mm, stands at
96.06 mm
